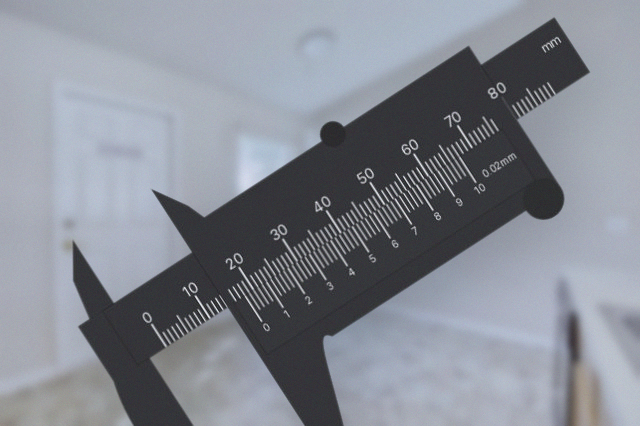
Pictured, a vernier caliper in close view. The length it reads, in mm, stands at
18.0 mm
